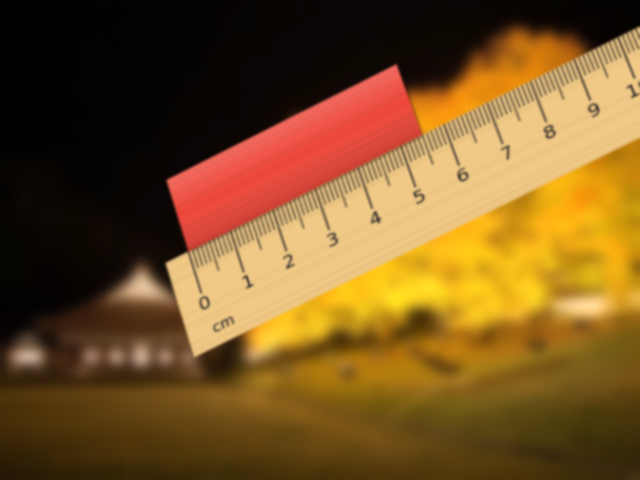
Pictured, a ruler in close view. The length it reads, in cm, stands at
5.5 cm
